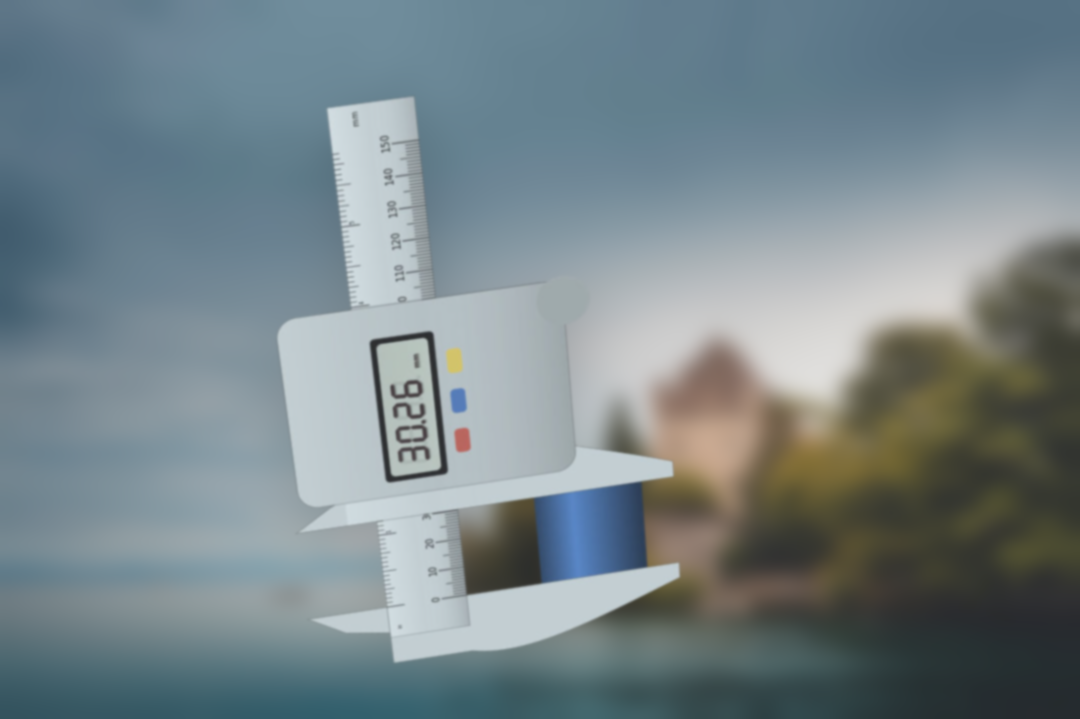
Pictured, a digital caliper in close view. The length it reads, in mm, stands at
30.26 mm
